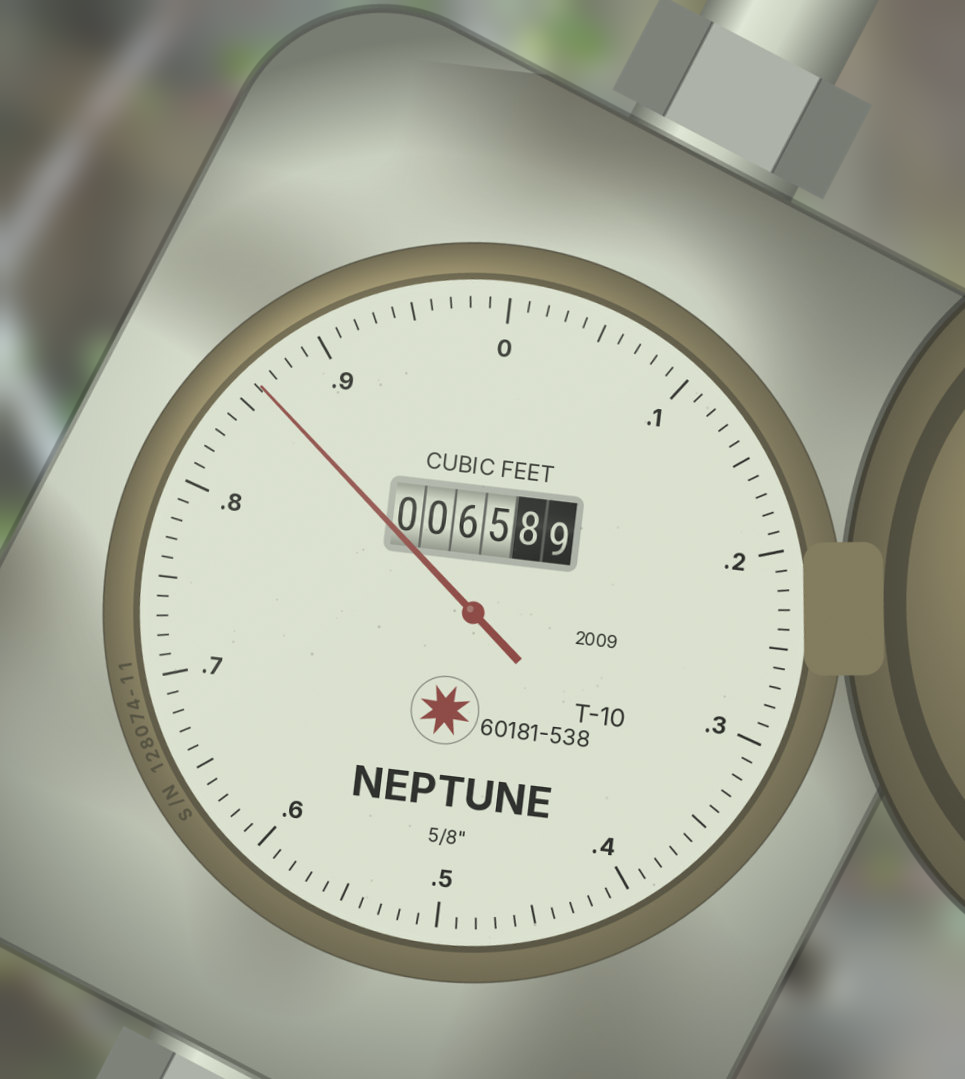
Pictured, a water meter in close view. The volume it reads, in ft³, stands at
6588.86 ft³
